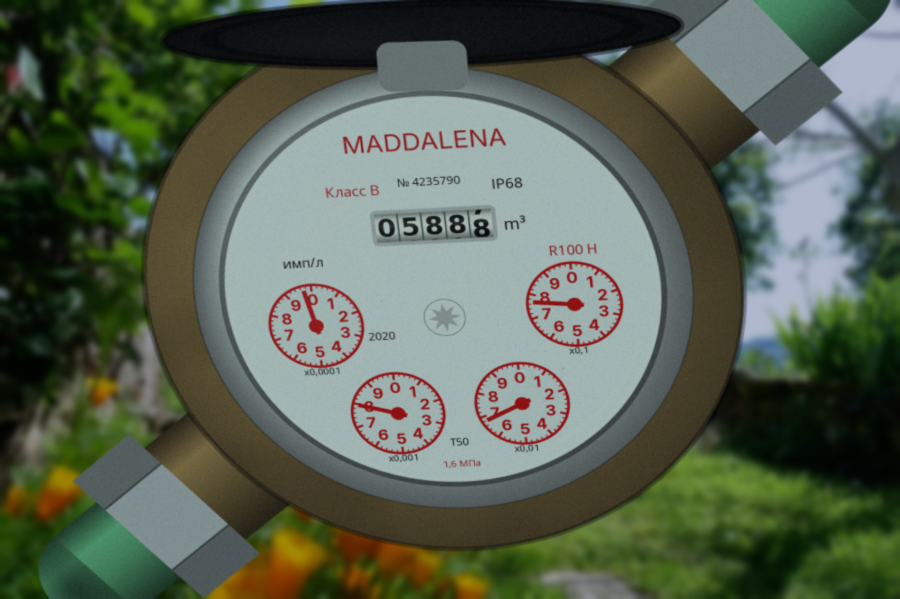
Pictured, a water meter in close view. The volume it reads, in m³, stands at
5887.7679 m³
